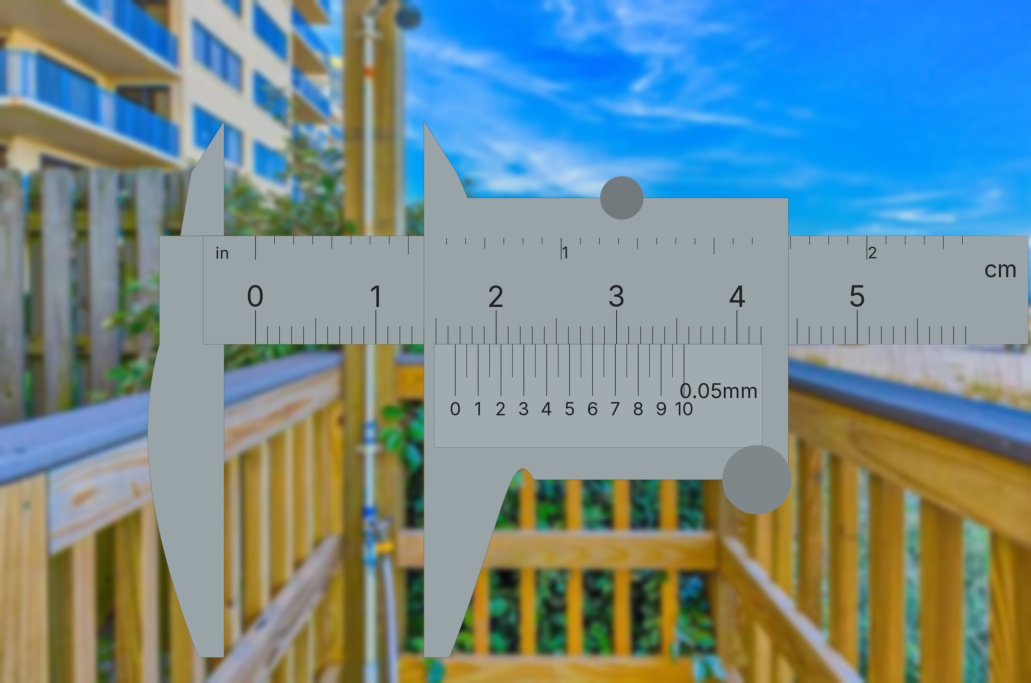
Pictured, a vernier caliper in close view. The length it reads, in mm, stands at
16.6 mm
